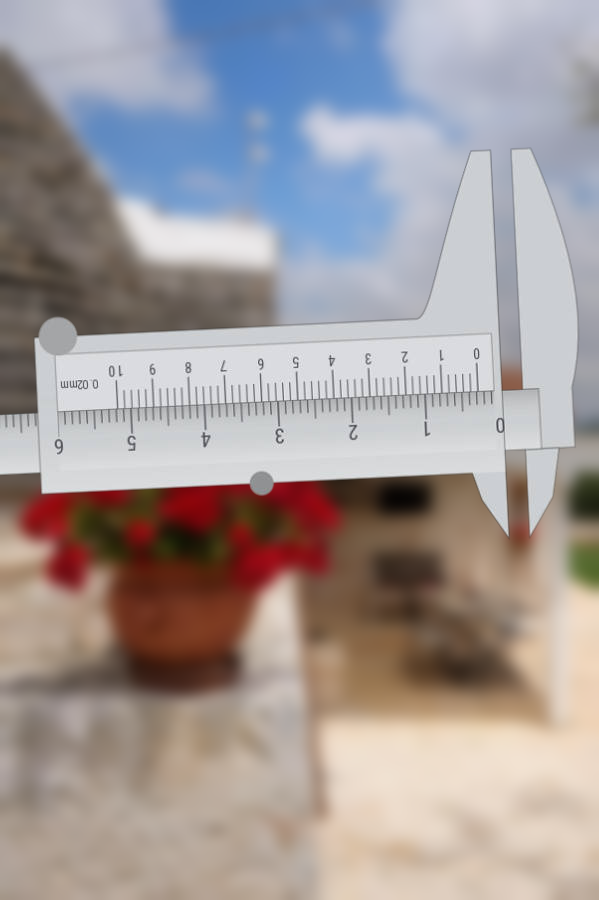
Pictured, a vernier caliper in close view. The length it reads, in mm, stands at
2.8 mm
